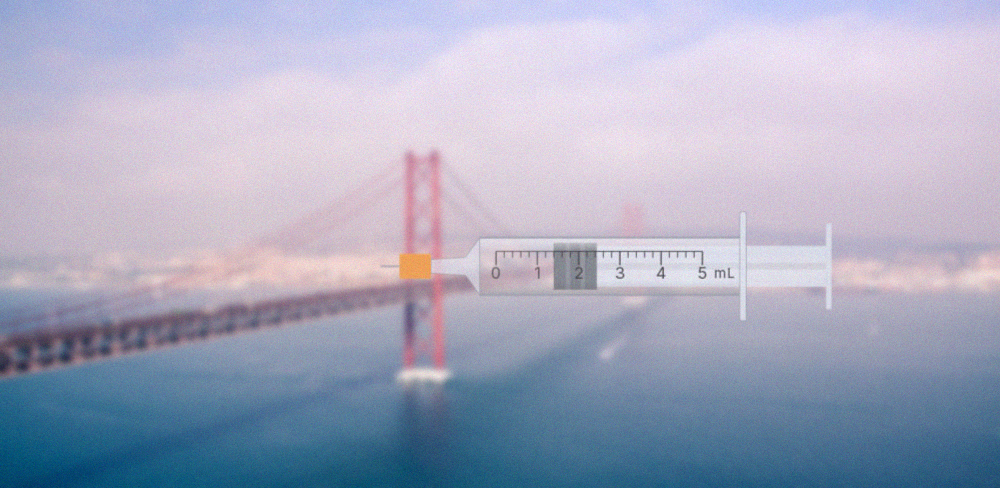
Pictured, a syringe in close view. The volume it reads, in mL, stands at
1.4 mL
